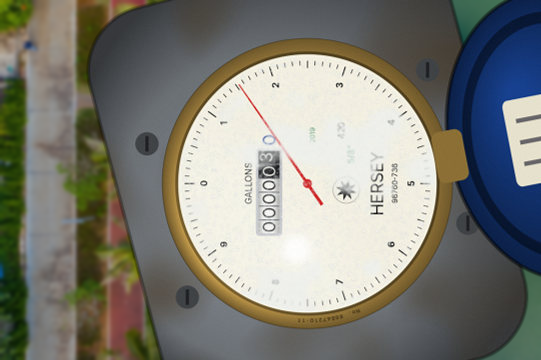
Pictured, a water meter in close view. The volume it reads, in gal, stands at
31.5 gal
